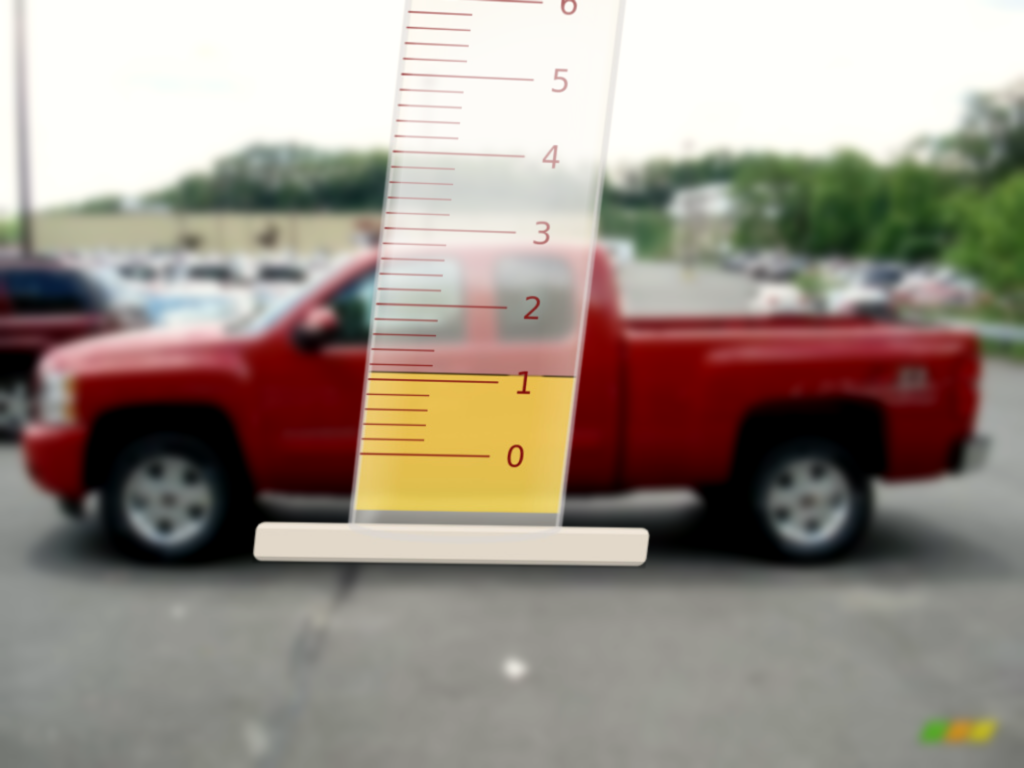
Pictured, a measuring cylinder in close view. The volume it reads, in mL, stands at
1.1 mL
